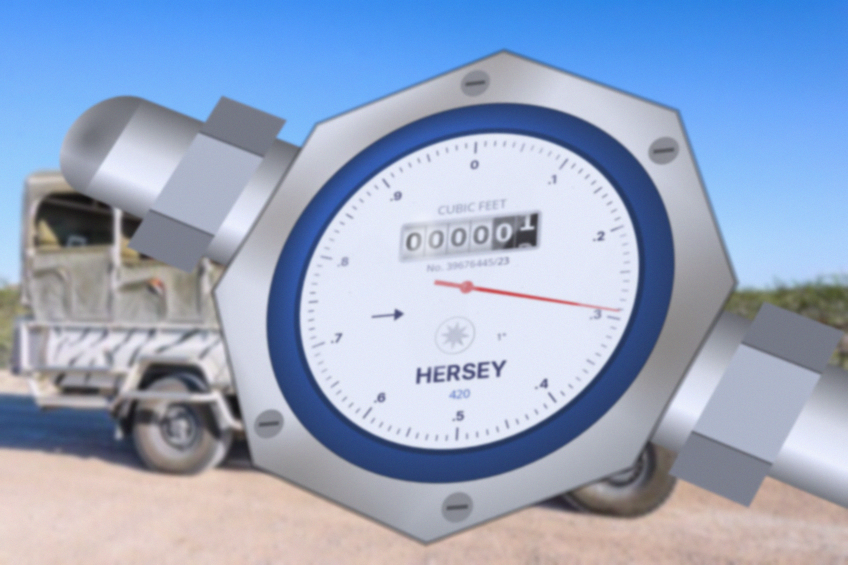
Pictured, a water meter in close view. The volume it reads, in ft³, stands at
1.29 ft³
